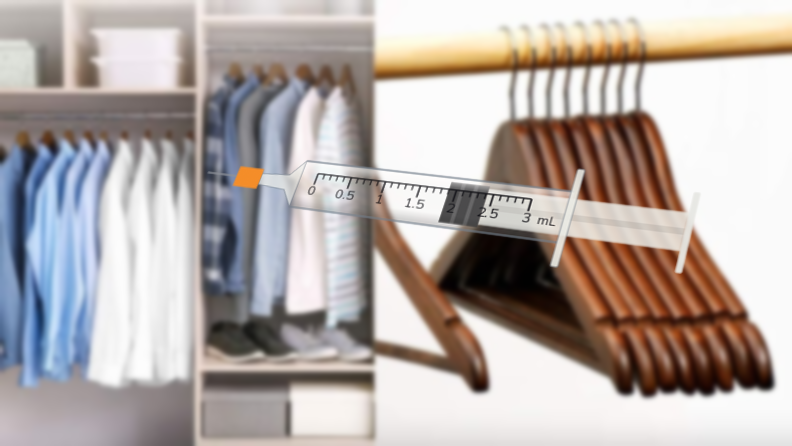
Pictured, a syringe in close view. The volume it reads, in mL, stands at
1.9 mL
